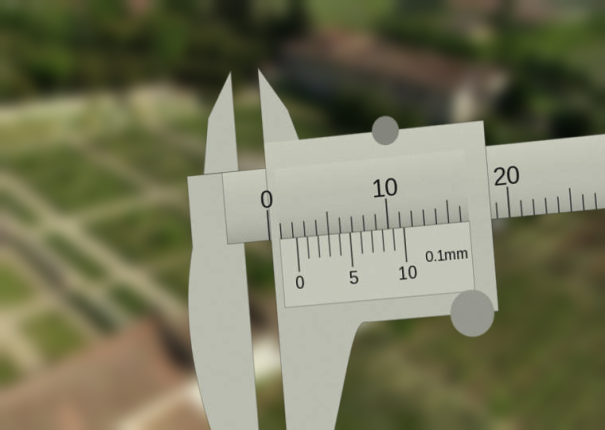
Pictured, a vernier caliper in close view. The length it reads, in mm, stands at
2.3 mm
